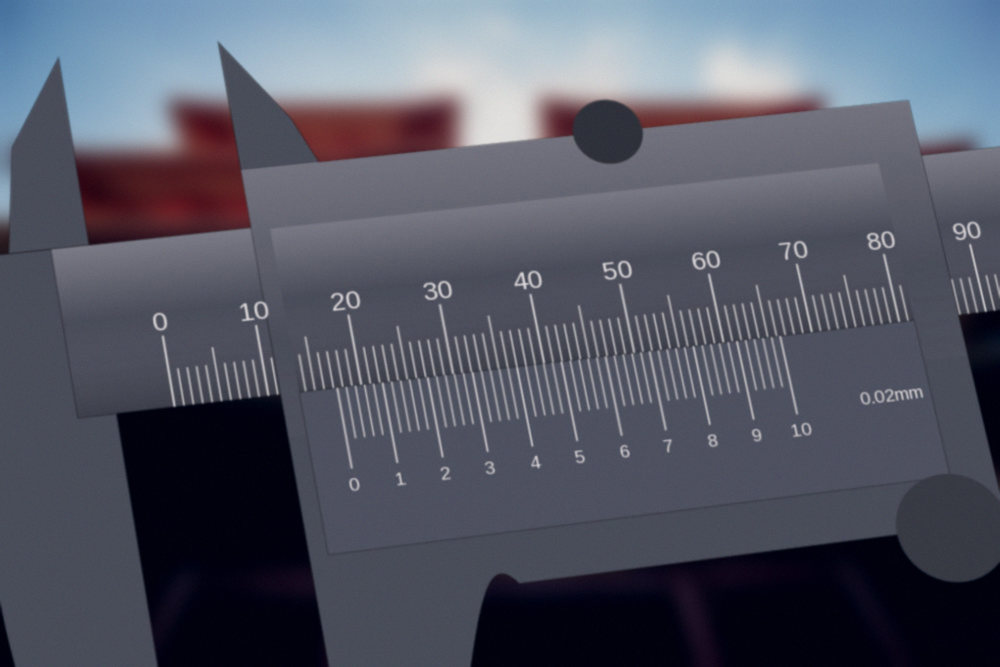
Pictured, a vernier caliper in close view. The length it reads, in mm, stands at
17.4 mm
